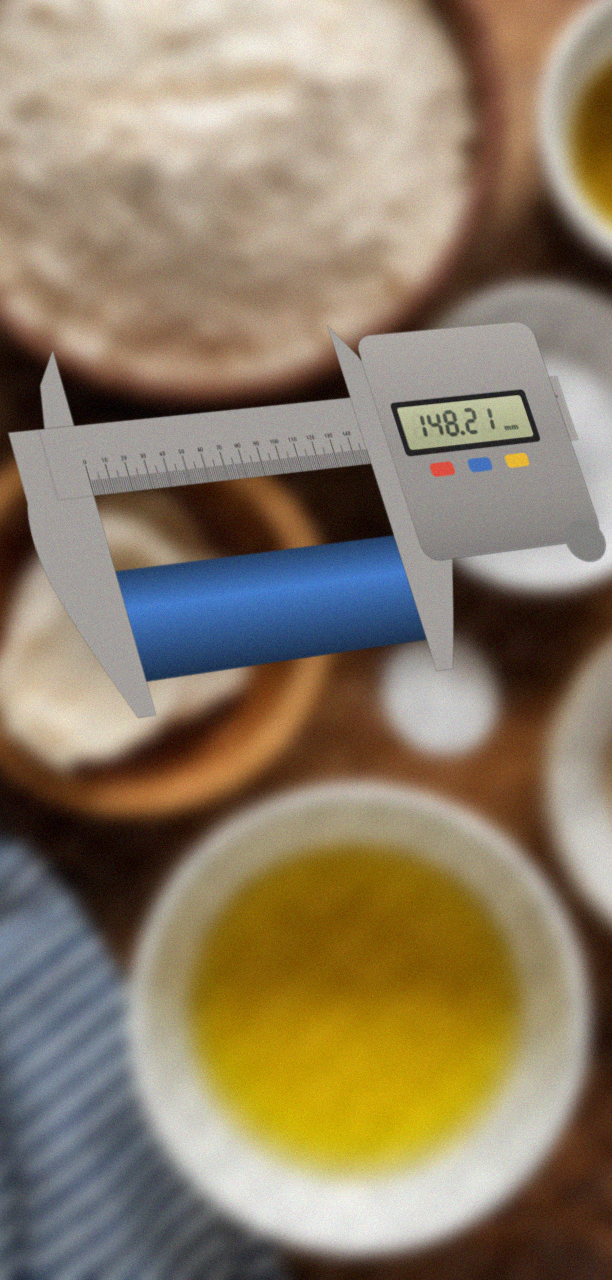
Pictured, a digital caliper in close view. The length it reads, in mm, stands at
148.21 mm
